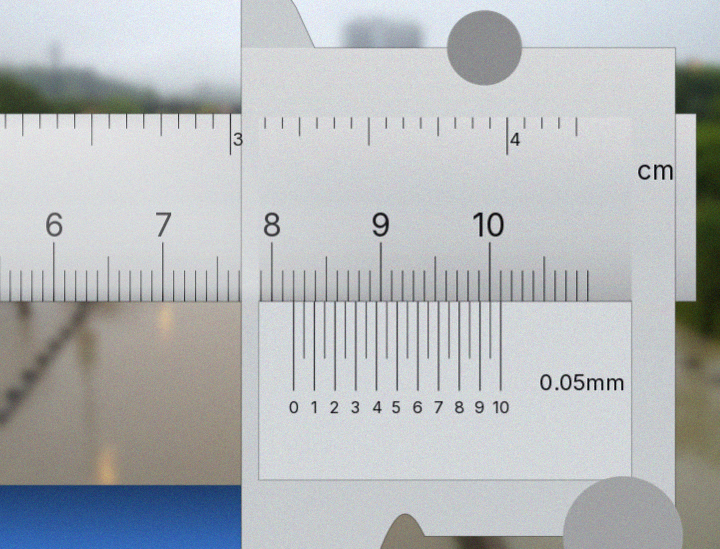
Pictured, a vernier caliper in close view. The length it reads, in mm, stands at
82.0 mm
